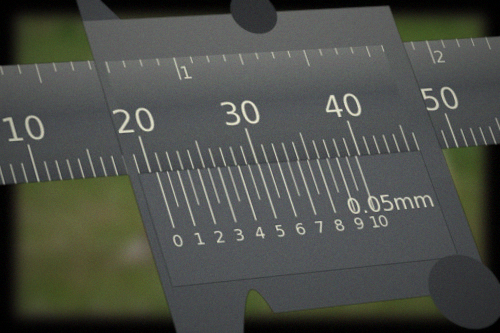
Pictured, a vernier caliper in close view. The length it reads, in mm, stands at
20.6 mm
